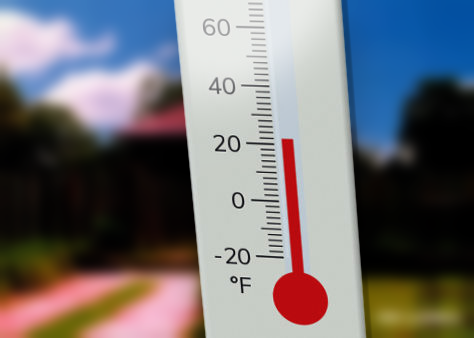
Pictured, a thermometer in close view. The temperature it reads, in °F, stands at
22 °F
